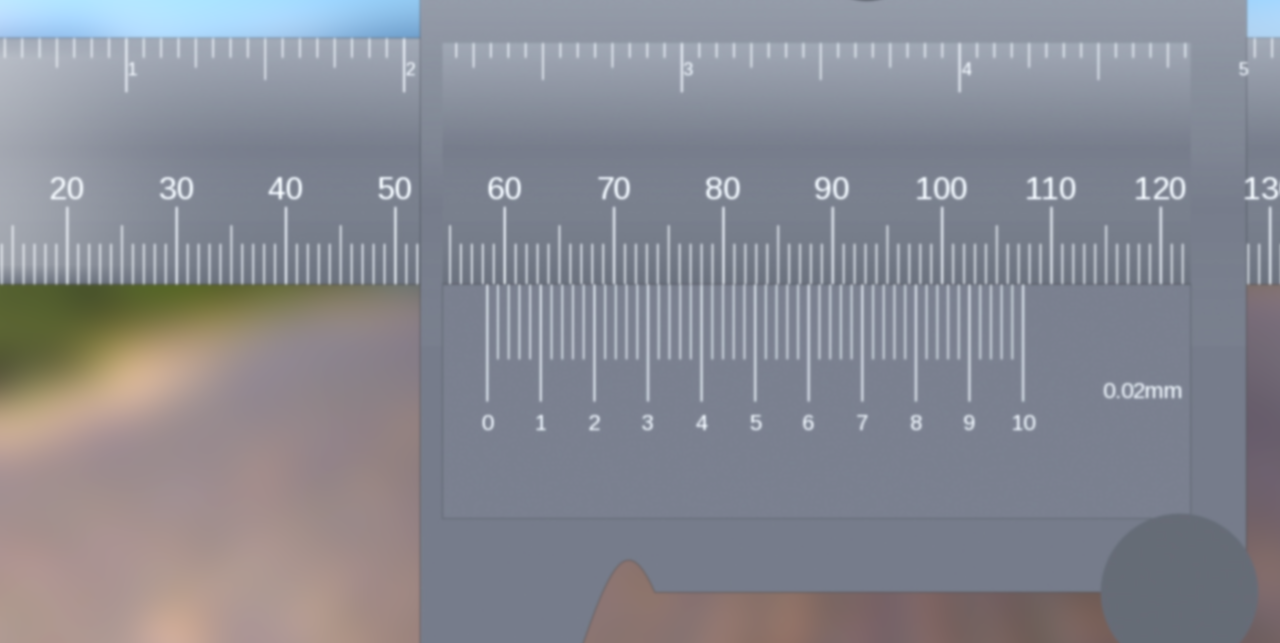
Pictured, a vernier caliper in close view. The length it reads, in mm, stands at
58.4 mm
